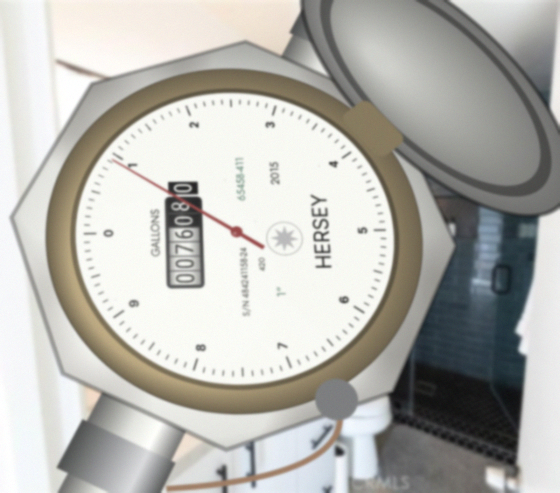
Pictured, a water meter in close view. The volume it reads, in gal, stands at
76080.9 gal
